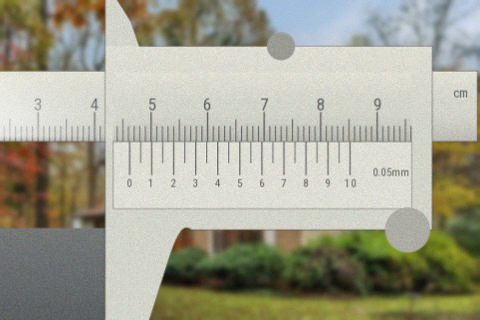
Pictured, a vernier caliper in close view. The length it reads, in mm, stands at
46.2 mm
